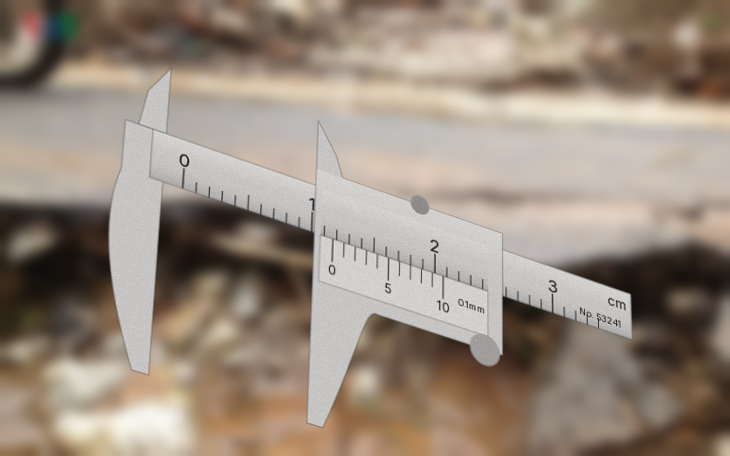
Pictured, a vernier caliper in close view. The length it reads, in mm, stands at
11.7 mm
